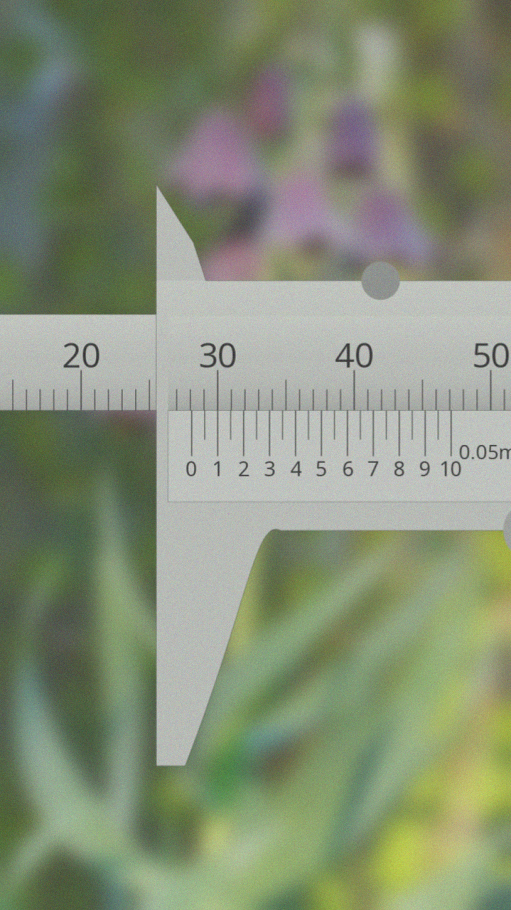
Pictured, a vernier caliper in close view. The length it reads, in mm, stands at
28.1 mm
